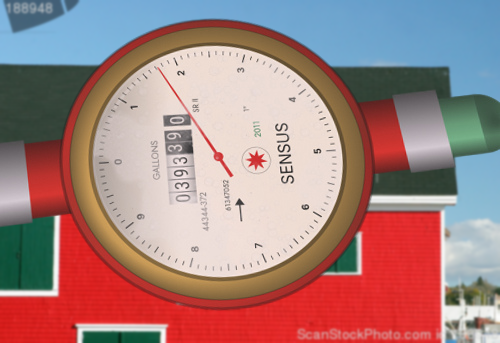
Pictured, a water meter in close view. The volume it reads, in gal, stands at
393391.7 gal
